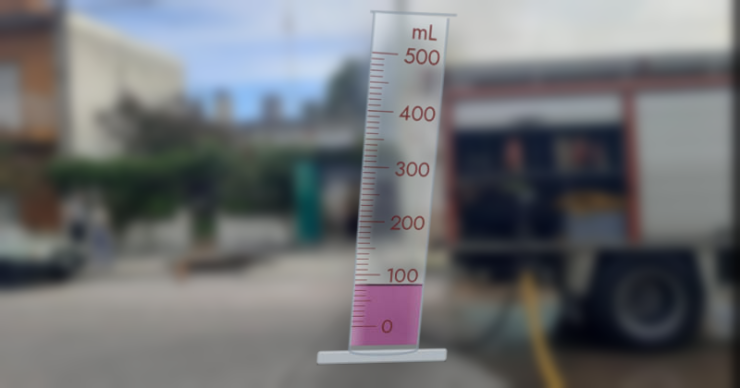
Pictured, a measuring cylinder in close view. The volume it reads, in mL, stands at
80 mL
